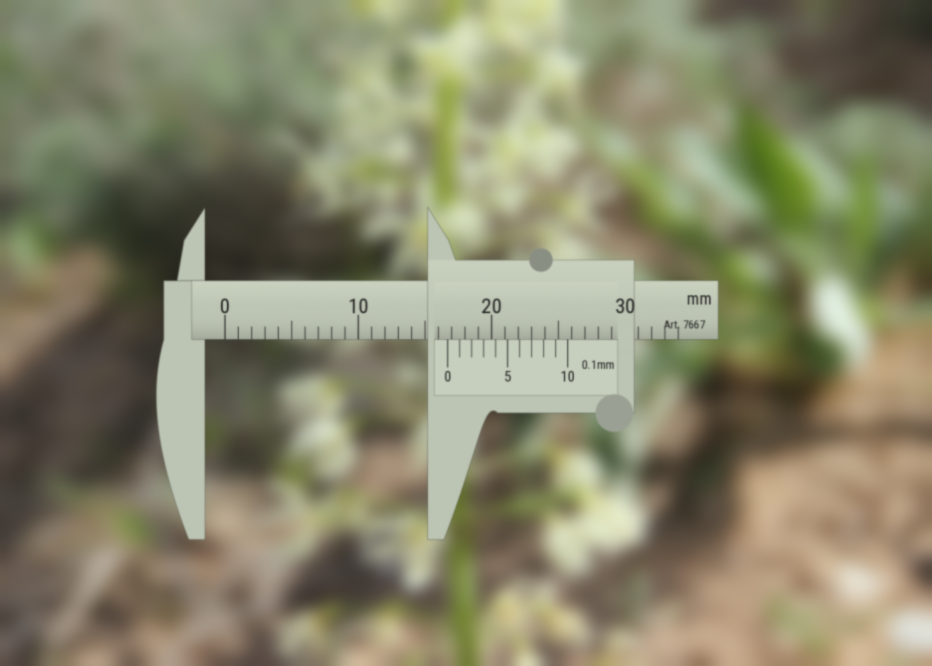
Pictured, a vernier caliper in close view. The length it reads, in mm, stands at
16.7 mm
